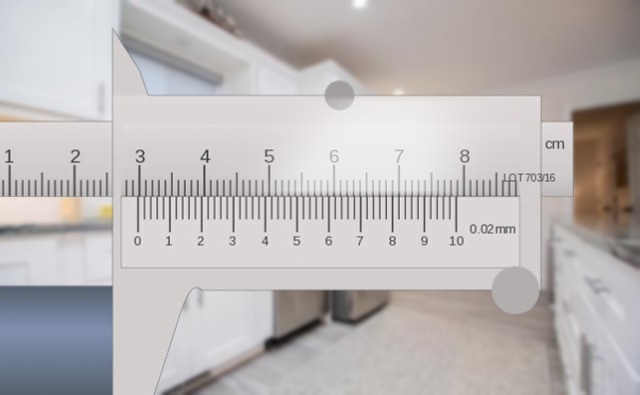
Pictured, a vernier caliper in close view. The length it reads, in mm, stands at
29.8 mm
